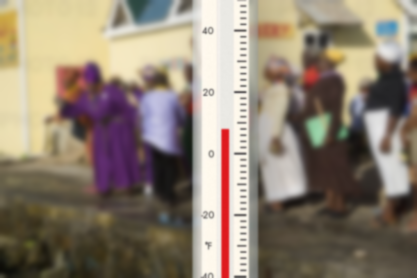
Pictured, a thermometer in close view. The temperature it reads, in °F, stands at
8 °F
